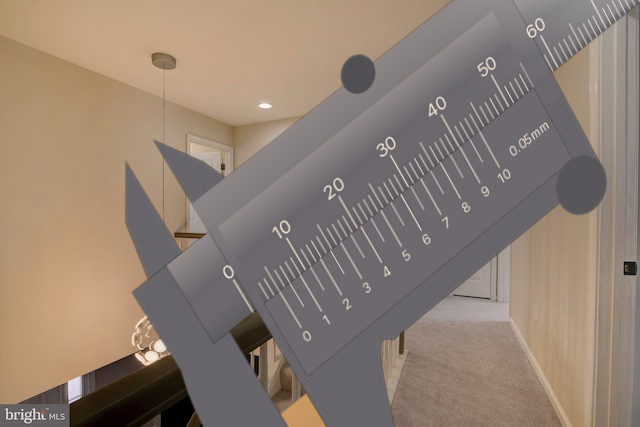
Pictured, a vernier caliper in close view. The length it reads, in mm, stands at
5.0 mm
